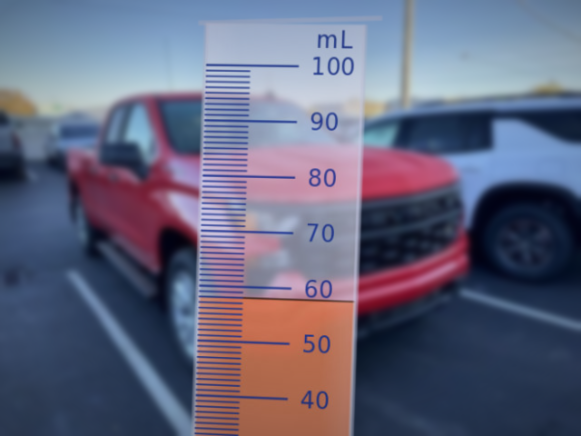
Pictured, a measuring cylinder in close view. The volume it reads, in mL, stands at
58 mL
